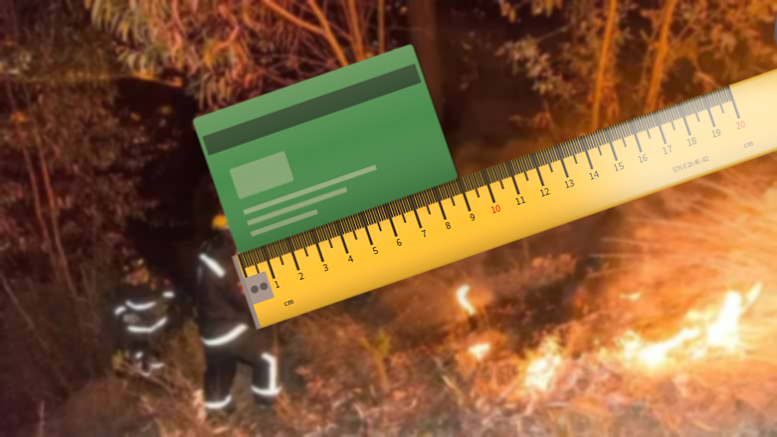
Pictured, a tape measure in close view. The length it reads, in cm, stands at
9 cm
